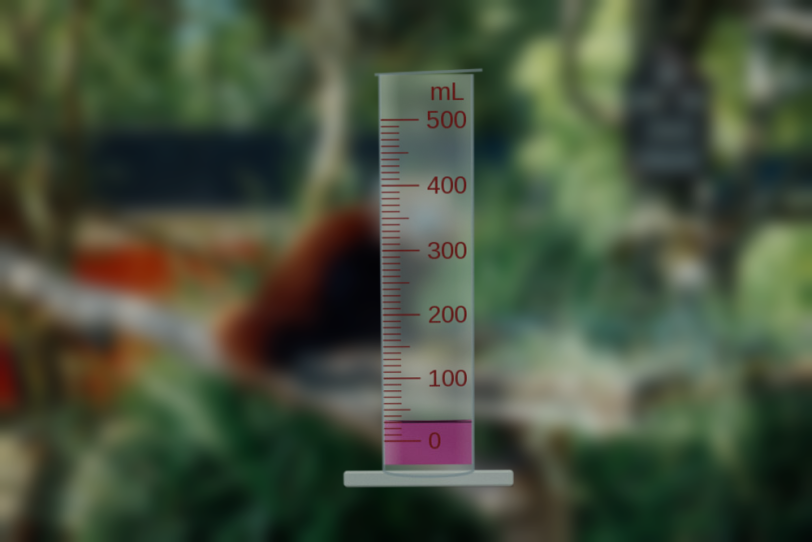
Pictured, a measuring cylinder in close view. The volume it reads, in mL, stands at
30 mL
